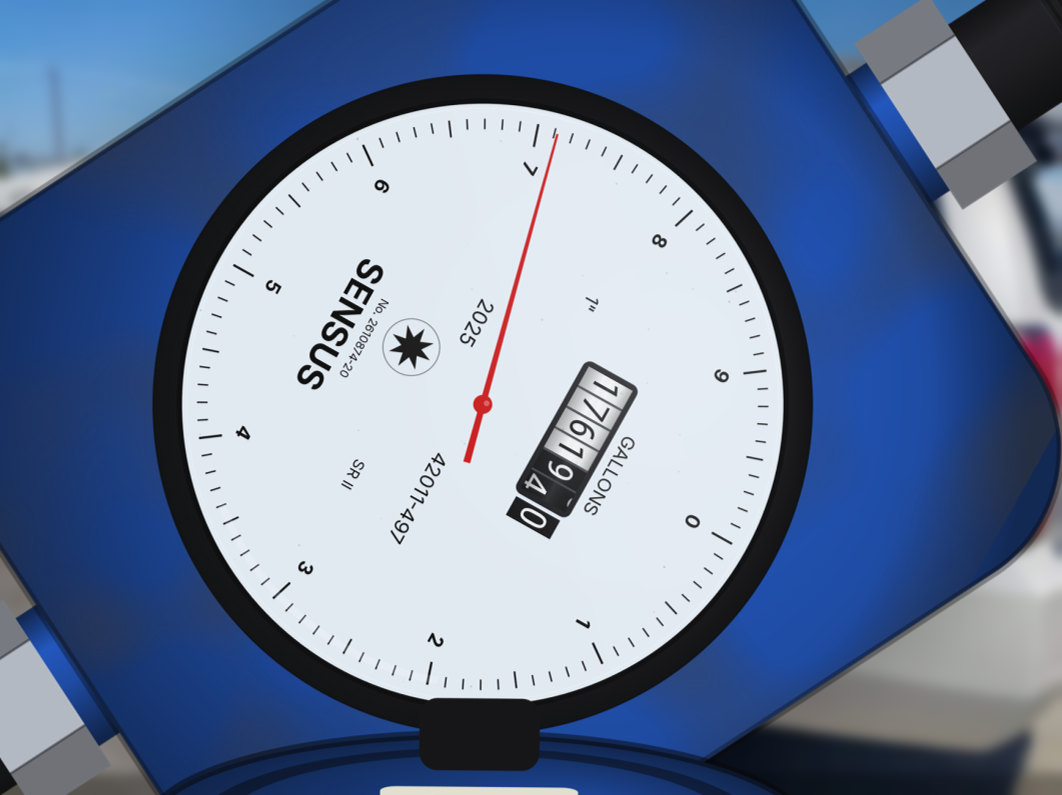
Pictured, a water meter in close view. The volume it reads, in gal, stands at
1761937.1 gal
